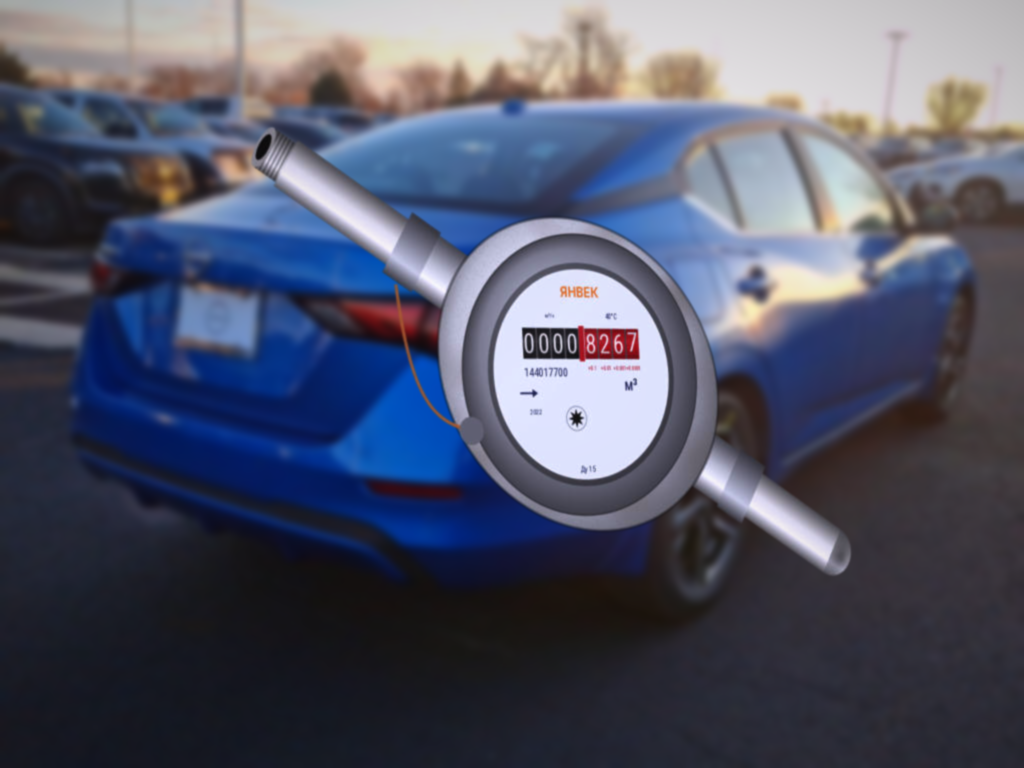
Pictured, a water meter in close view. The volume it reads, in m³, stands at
0.8267 m³
